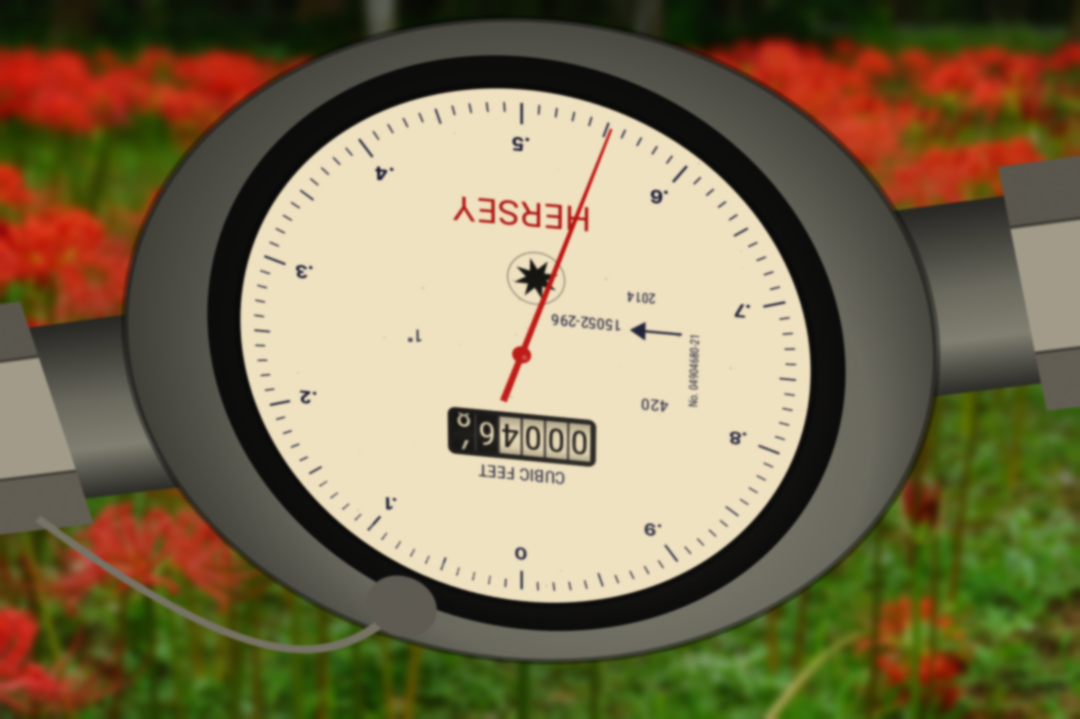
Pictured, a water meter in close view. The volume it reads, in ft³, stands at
467.55 ft³
